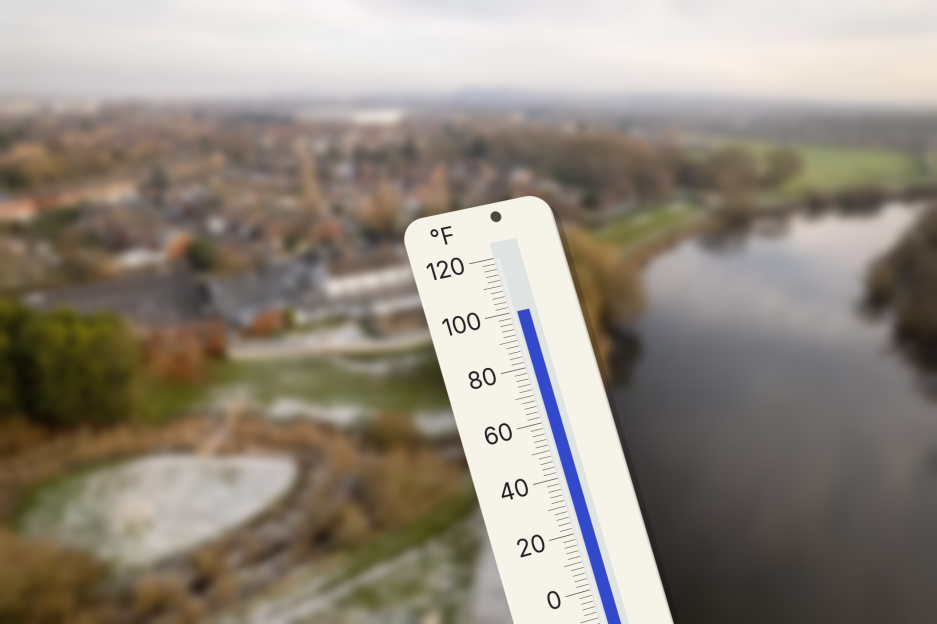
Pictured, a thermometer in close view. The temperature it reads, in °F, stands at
100 °F
